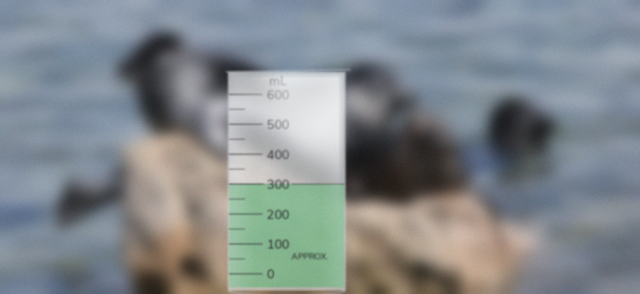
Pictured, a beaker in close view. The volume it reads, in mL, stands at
300 mL
